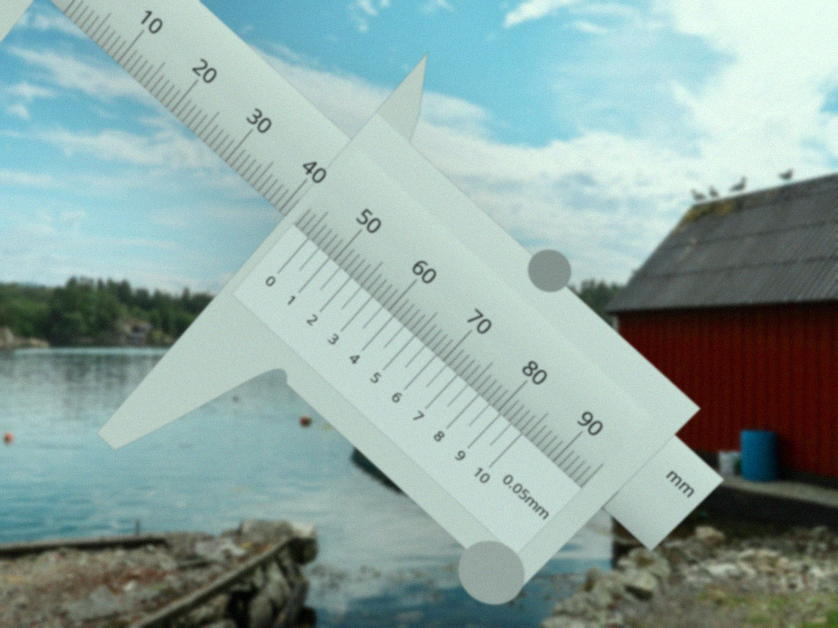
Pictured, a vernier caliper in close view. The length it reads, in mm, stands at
45.4 mm
